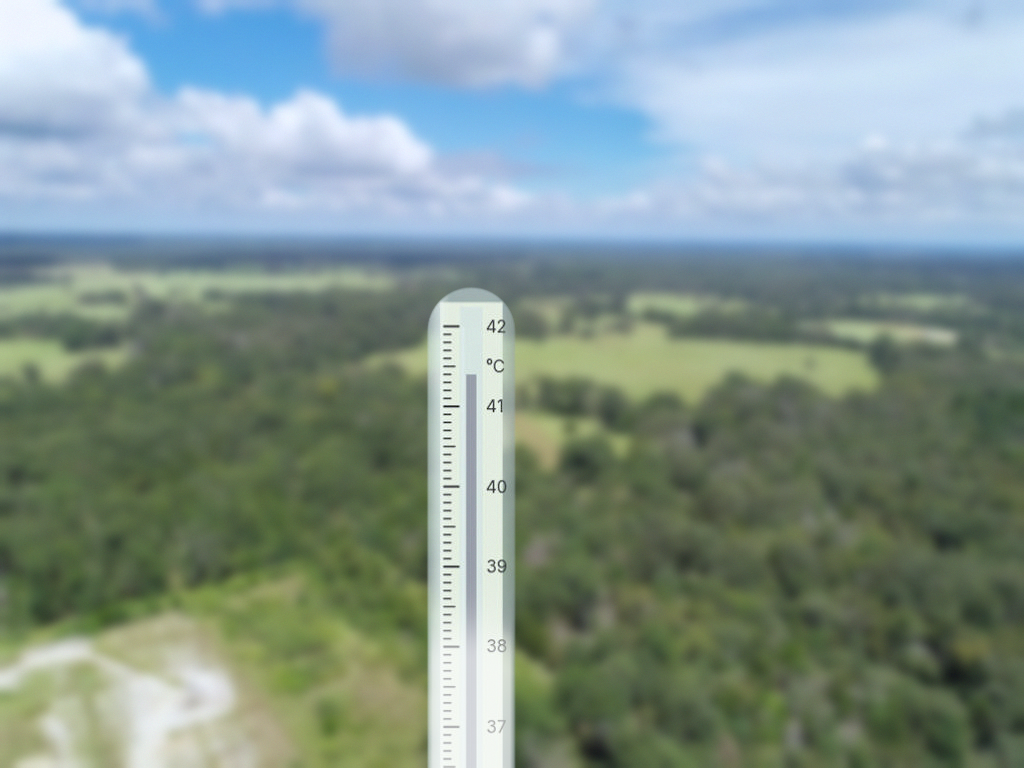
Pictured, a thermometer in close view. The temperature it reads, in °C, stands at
41.4 °C
